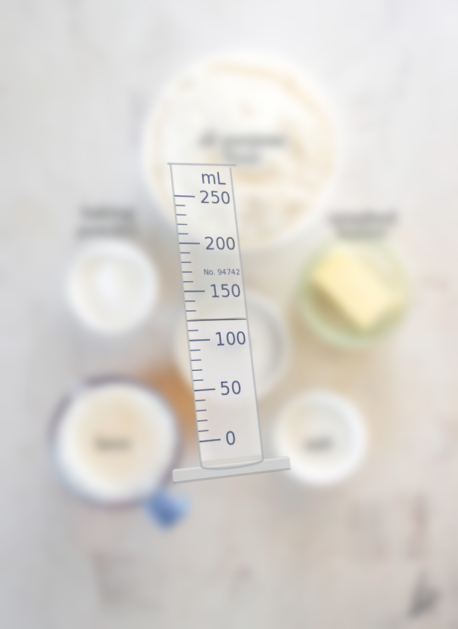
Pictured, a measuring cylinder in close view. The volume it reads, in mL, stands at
120 mL
